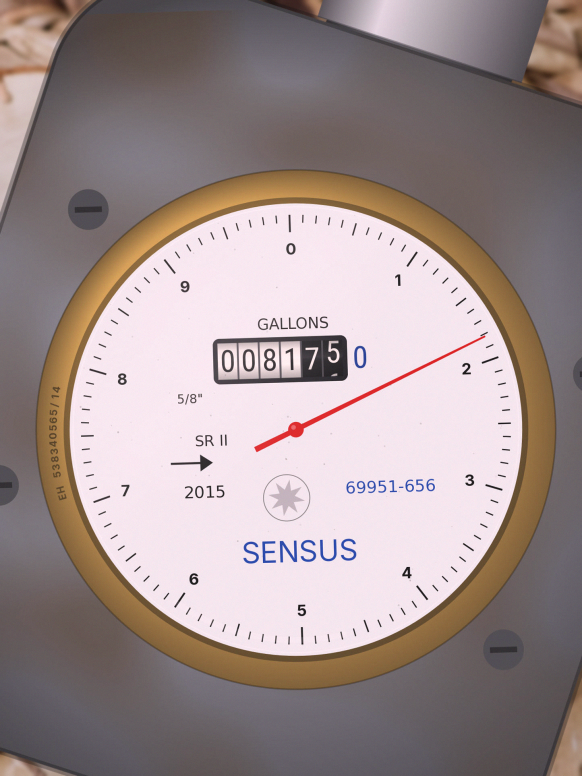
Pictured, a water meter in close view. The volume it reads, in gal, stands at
81751.8 gal
